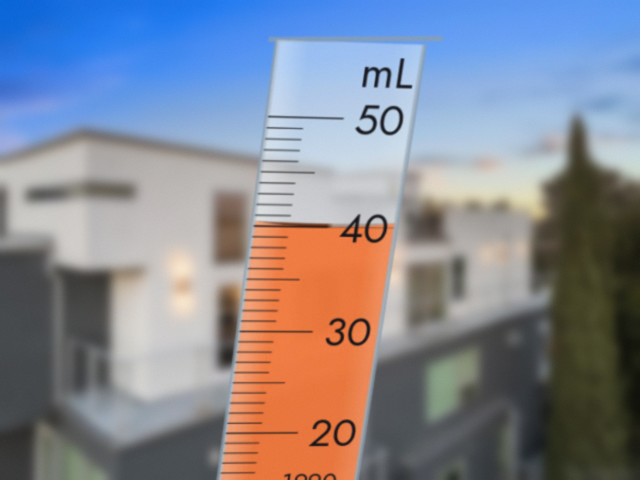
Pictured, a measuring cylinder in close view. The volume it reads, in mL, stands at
40 mL
